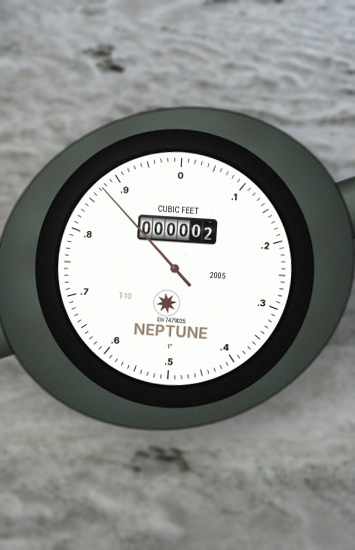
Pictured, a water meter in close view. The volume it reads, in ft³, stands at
1.87 ft³
